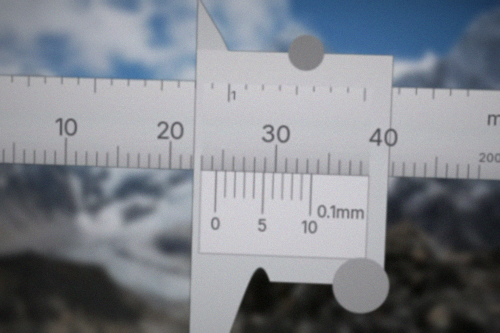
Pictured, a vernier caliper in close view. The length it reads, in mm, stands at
24.4 mm
